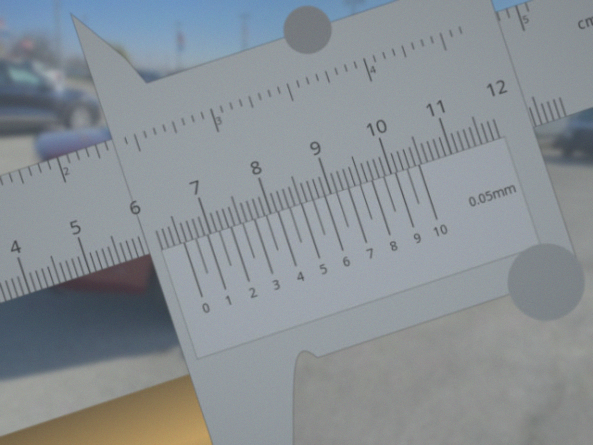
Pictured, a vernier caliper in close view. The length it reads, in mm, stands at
65.6 mm
